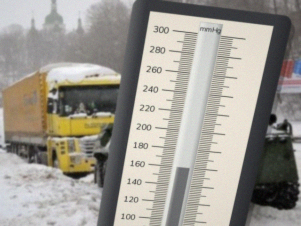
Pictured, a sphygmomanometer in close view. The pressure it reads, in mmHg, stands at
160 mmHg
